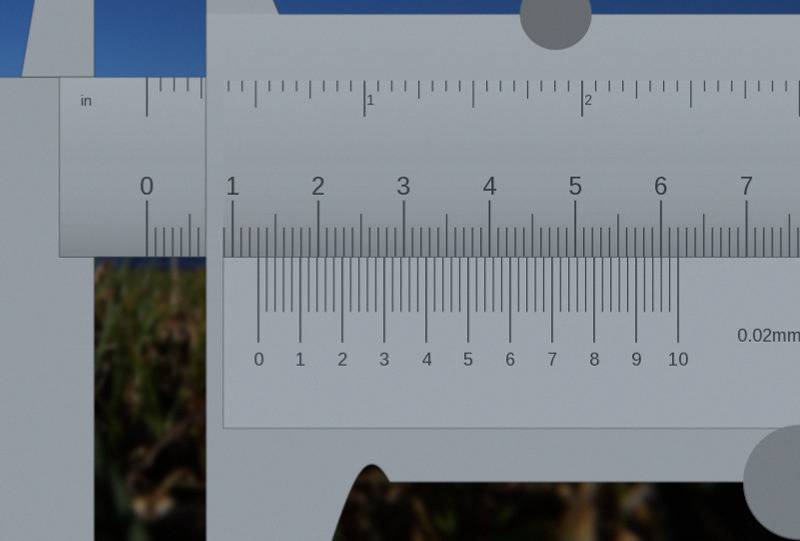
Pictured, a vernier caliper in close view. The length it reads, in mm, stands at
13.0 mm
